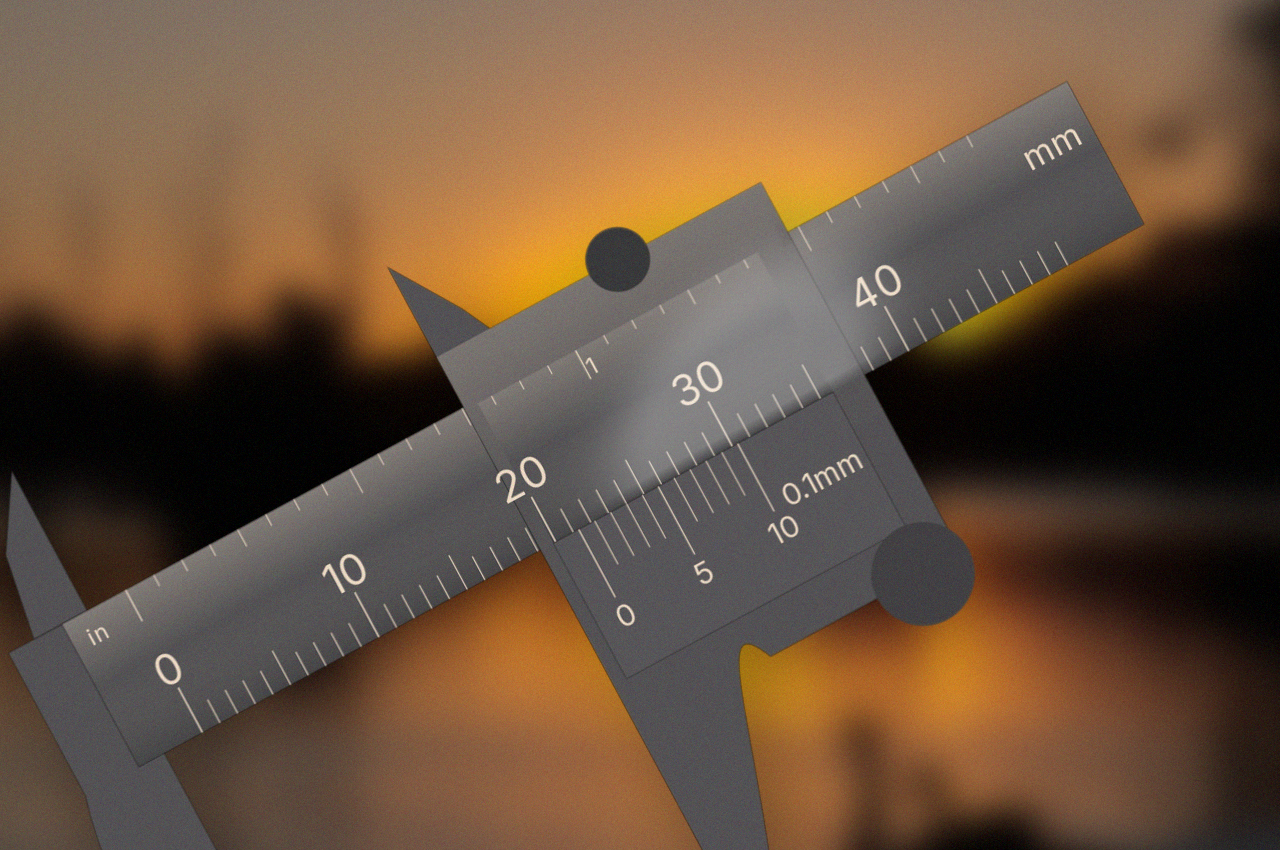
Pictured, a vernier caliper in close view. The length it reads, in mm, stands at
21.3 mm
